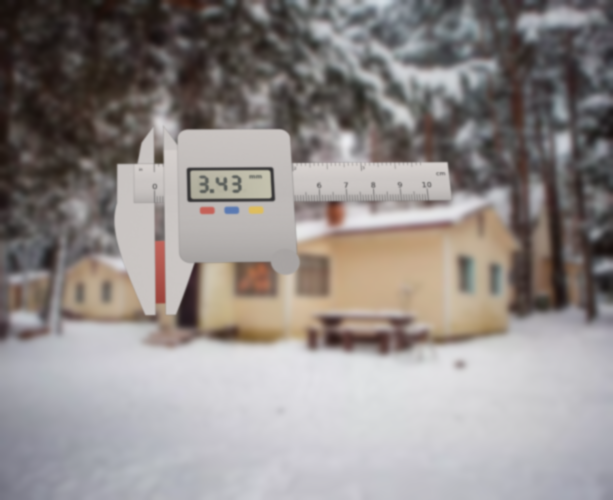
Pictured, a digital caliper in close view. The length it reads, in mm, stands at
3.43 mm
